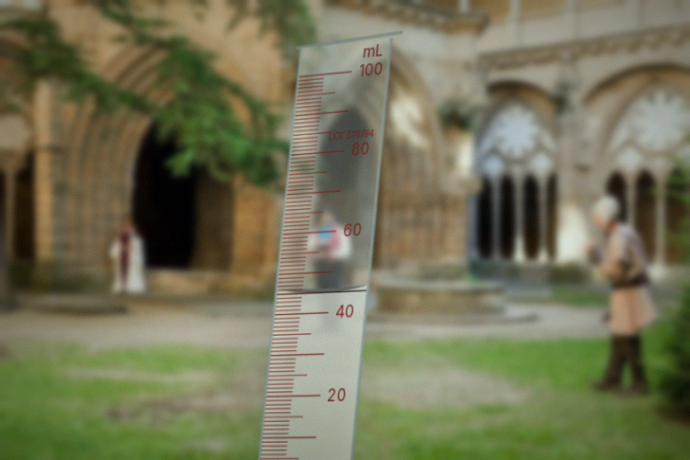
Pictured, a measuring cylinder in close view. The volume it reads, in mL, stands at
45 mL
